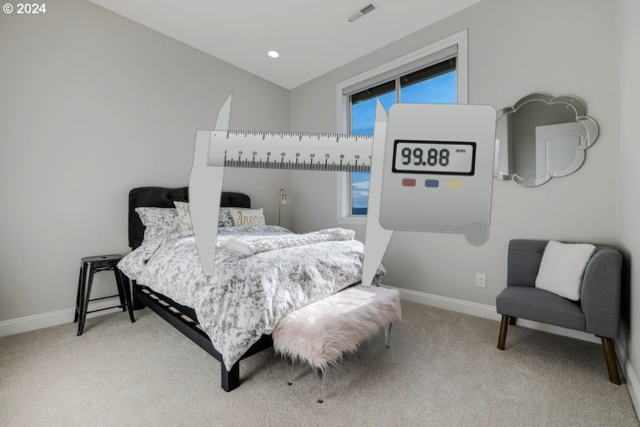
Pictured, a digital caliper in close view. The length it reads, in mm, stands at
99.88 mm
